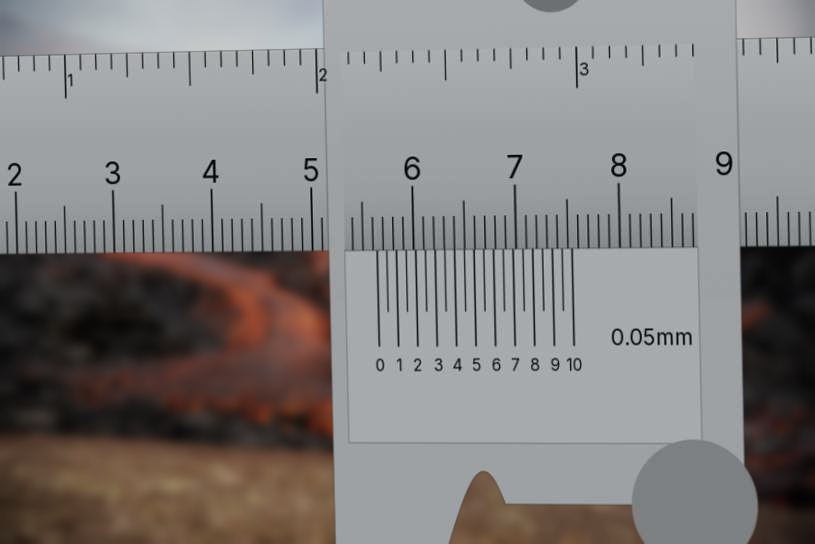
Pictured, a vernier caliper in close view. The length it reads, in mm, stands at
56.4 mm
